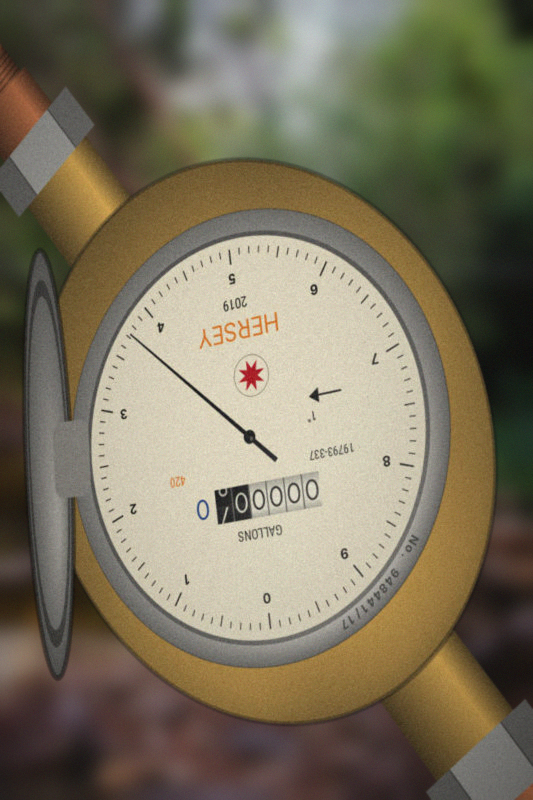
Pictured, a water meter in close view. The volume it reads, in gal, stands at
73.7 gal
